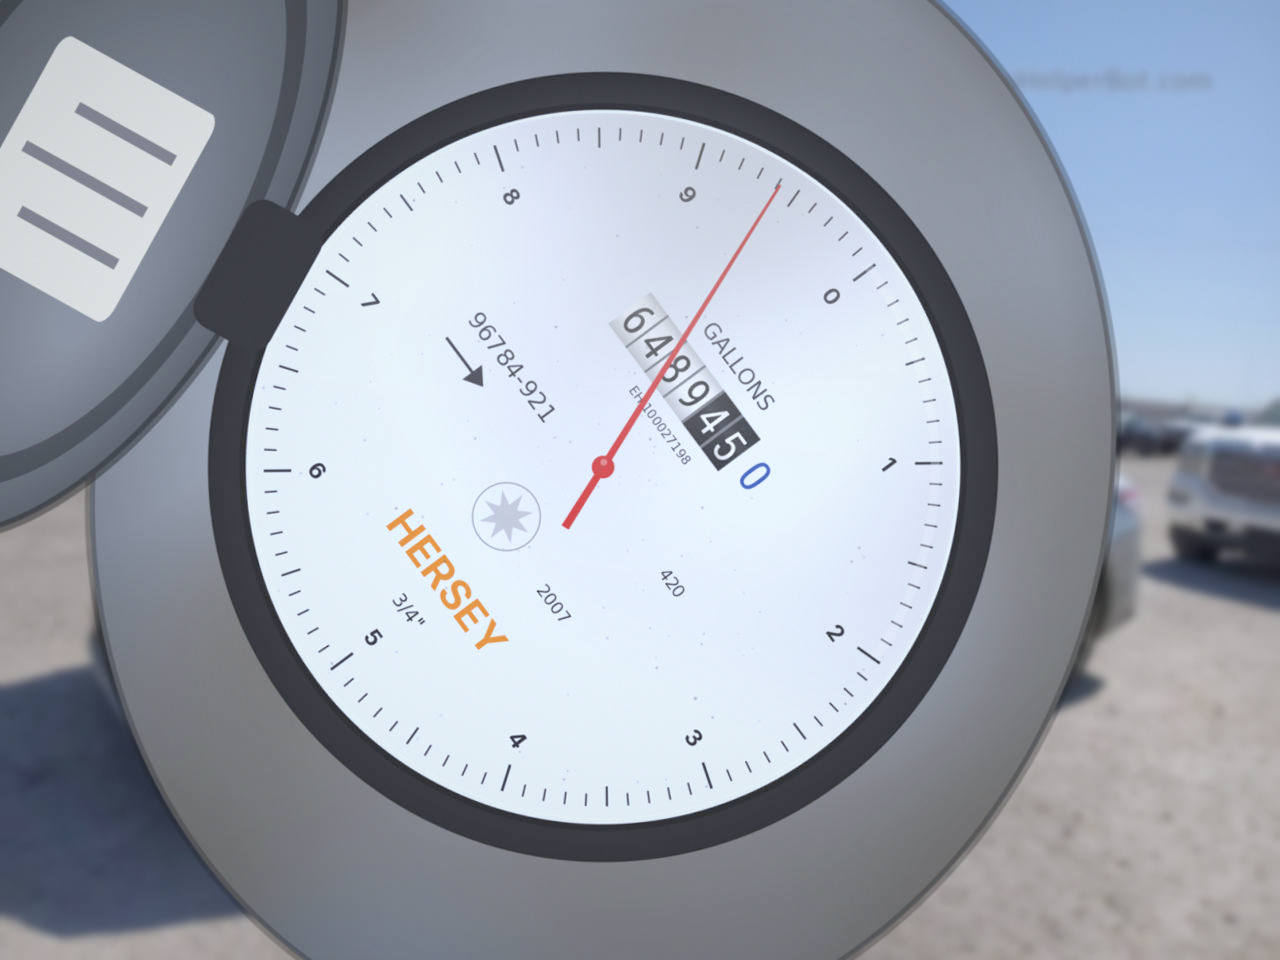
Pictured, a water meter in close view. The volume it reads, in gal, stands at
6489449.4 gal
